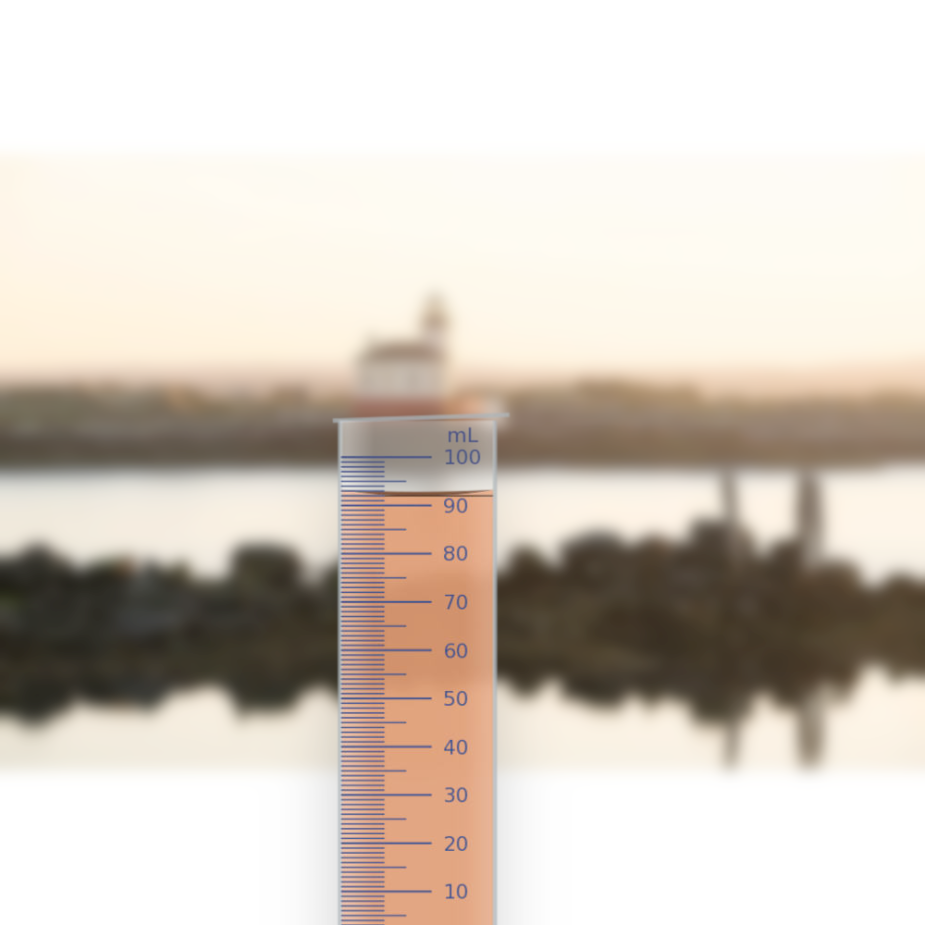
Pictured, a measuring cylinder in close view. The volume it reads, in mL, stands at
92 mL
